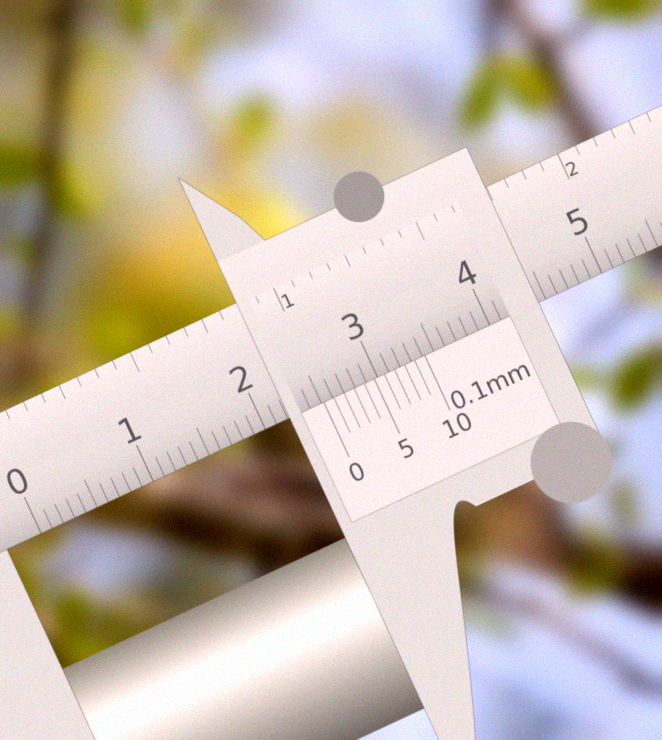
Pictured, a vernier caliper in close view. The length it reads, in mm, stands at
25.2 mm
